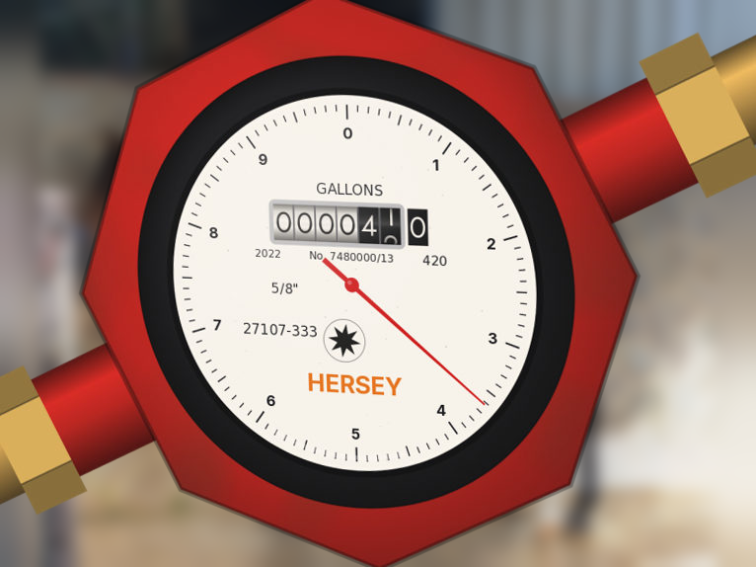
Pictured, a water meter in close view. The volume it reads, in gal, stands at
413.6 gal
